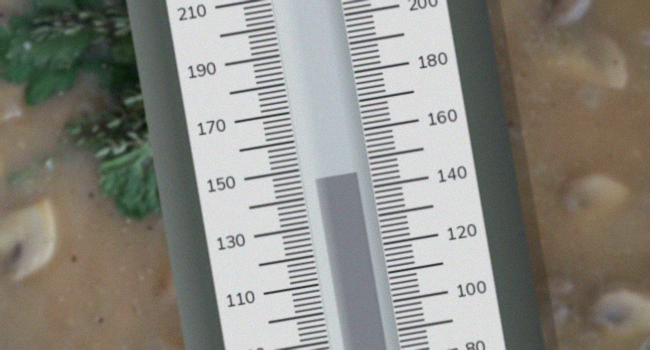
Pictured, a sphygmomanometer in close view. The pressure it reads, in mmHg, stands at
146 mmHg
